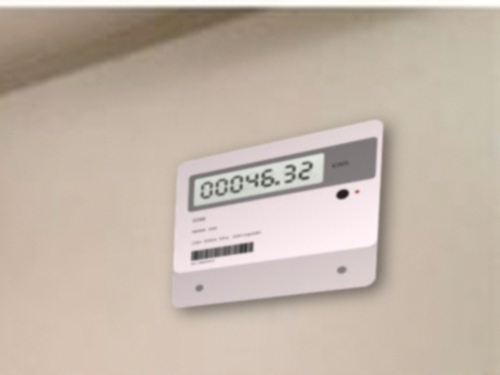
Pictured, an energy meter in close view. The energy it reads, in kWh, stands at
46.32 kWh
